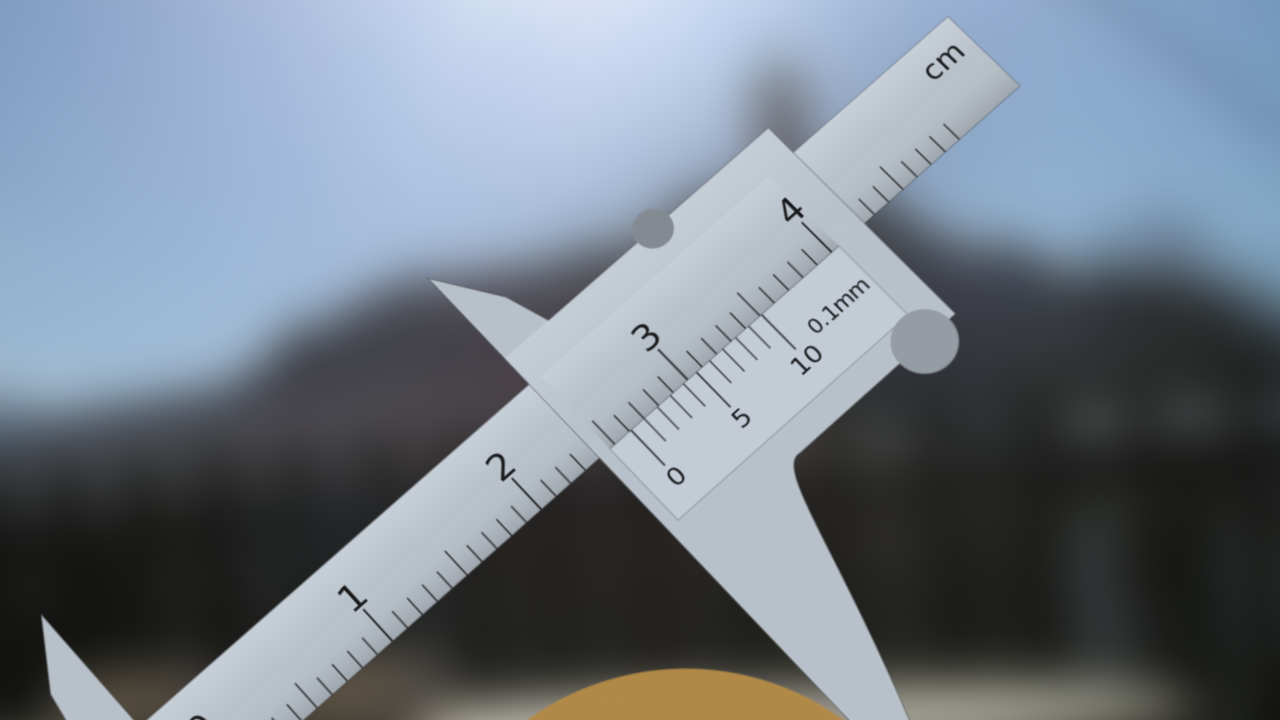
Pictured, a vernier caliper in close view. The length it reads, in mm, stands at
26.1 mm
